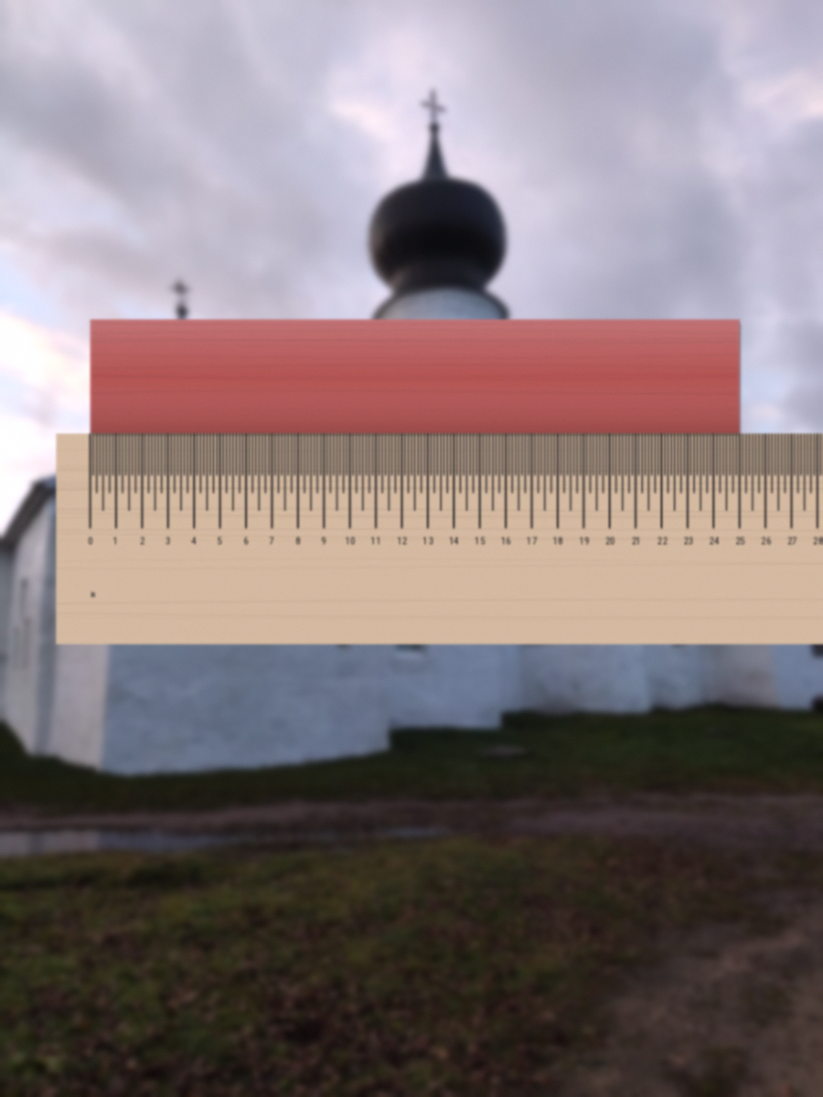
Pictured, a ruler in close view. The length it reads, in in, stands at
25 in
